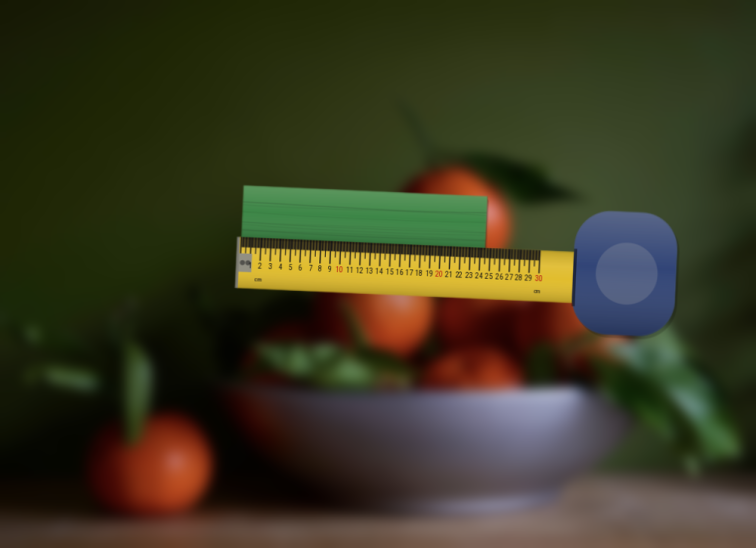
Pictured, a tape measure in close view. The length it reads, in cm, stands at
24.5 cm
